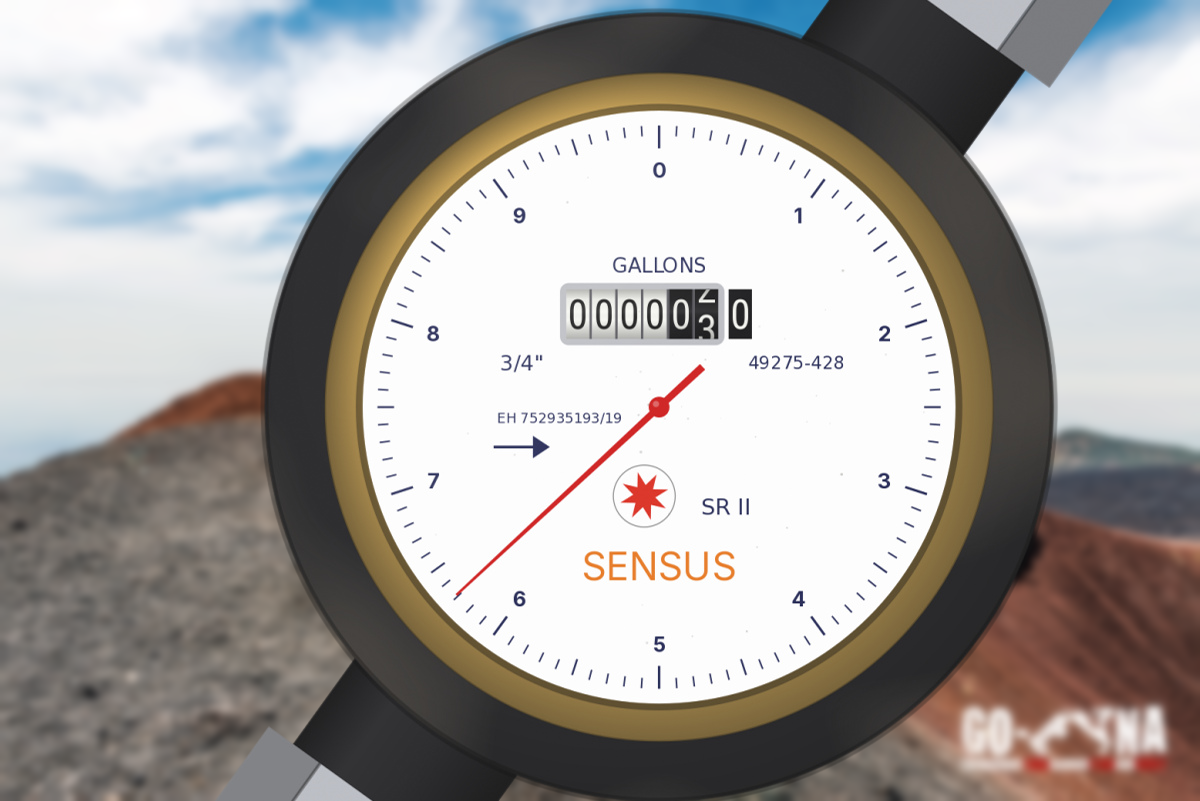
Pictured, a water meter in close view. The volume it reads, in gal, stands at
26.3 gal
